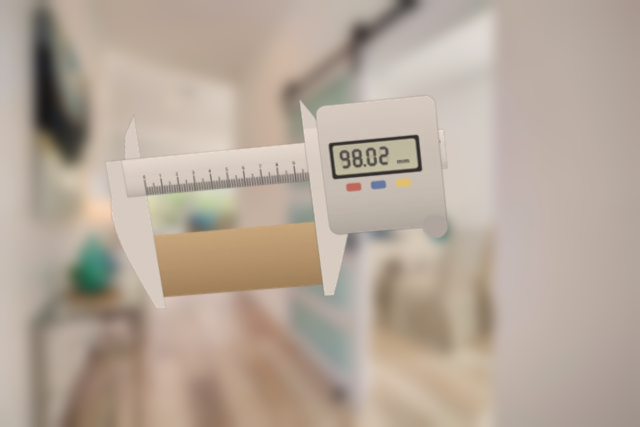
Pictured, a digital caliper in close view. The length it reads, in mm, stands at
98.02 mm
